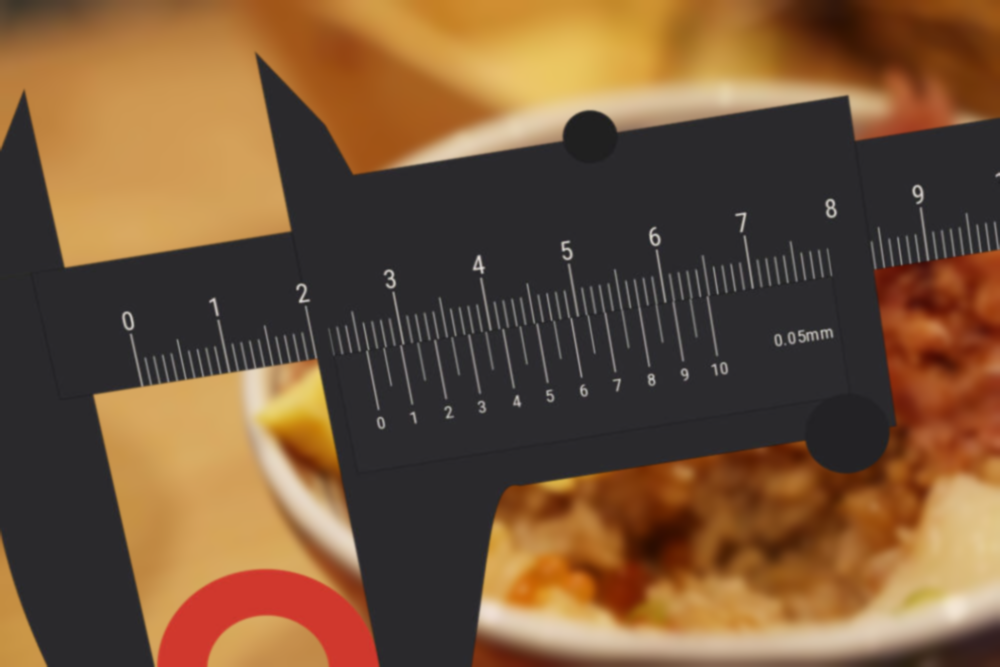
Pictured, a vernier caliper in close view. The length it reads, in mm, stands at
25.8 mm
